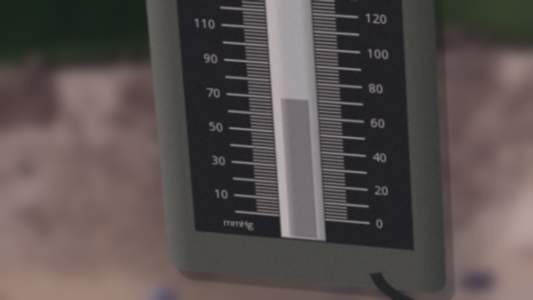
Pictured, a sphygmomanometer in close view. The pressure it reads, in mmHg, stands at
70 mmHg
